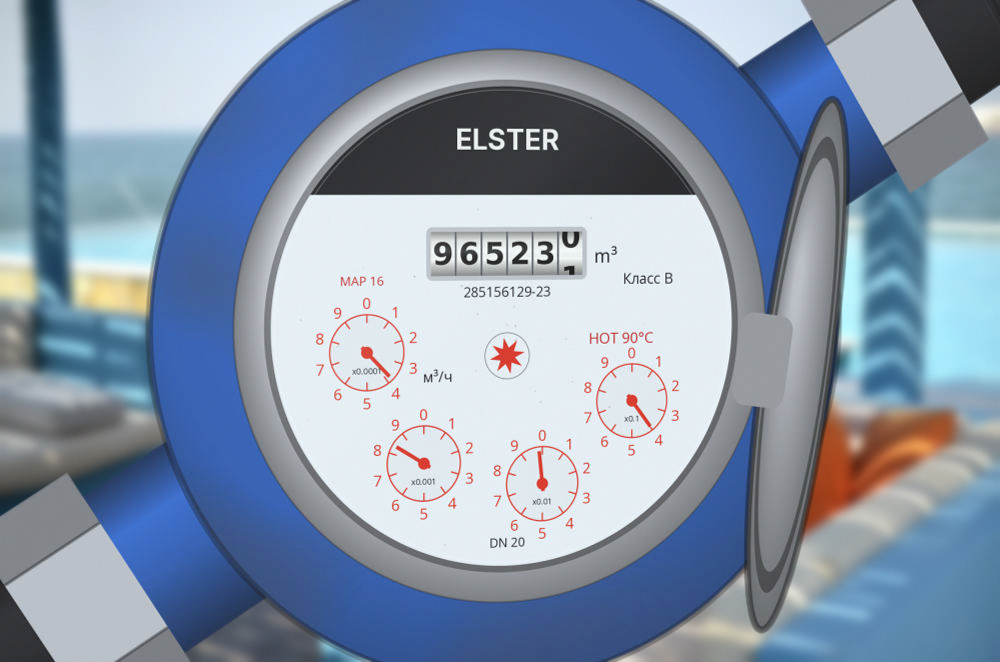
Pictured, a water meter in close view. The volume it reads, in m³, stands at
965230.3983 m³
